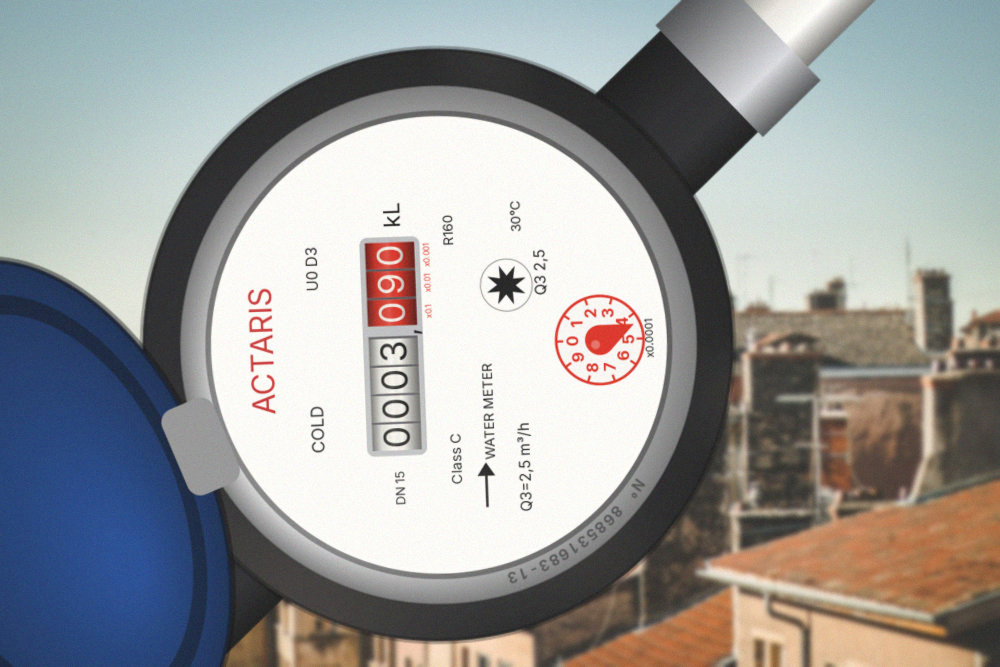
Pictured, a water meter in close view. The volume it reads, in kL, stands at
3.0904 kL
